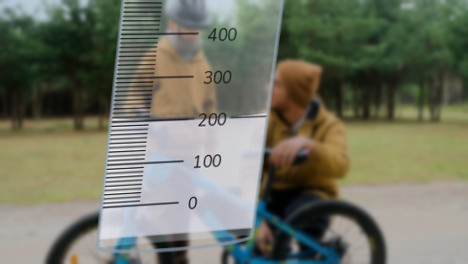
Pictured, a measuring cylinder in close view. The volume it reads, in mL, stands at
200 mL
